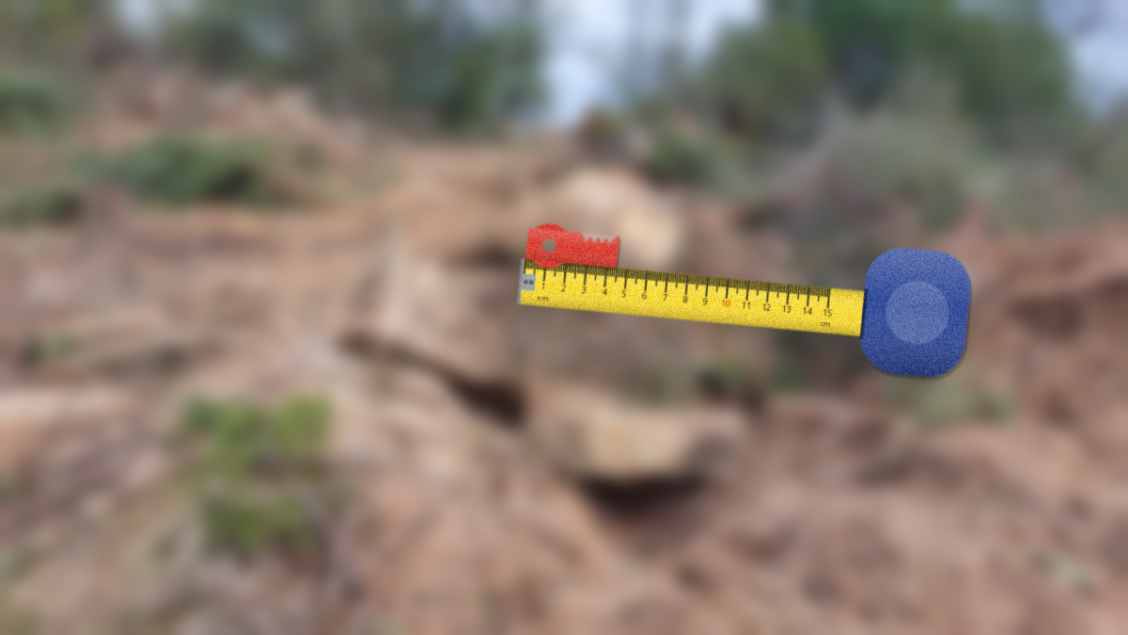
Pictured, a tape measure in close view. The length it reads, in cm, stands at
4.5 cm
